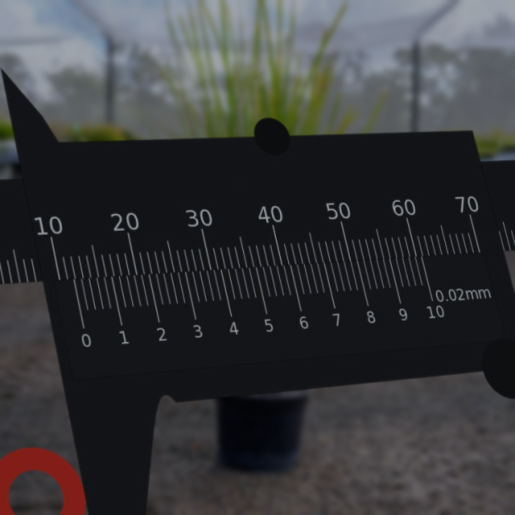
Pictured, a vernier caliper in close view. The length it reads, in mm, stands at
11.8 mm
